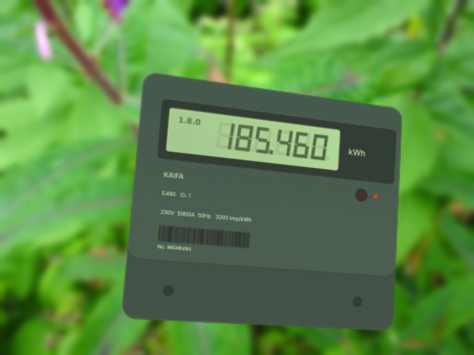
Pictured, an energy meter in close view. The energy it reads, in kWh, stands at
185.460 kWh
